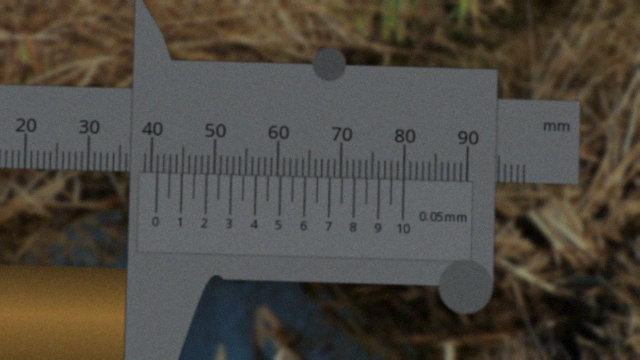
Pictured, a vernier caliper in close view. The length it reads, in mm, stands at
41.0 mm
